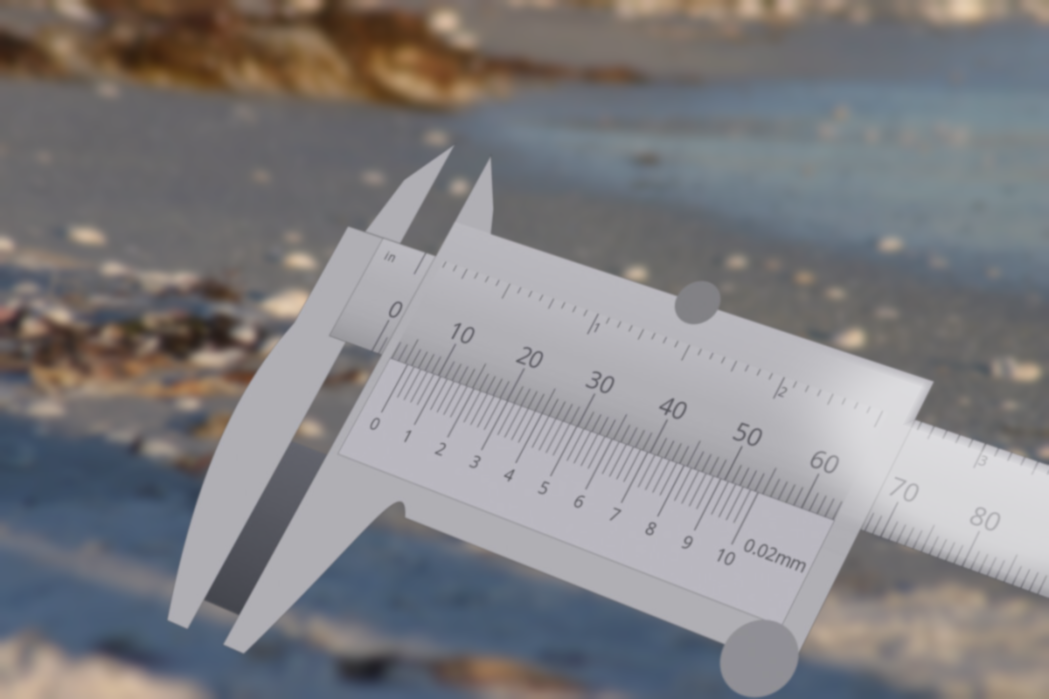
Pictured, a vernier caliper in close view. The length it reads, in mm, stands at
5.4 mm
